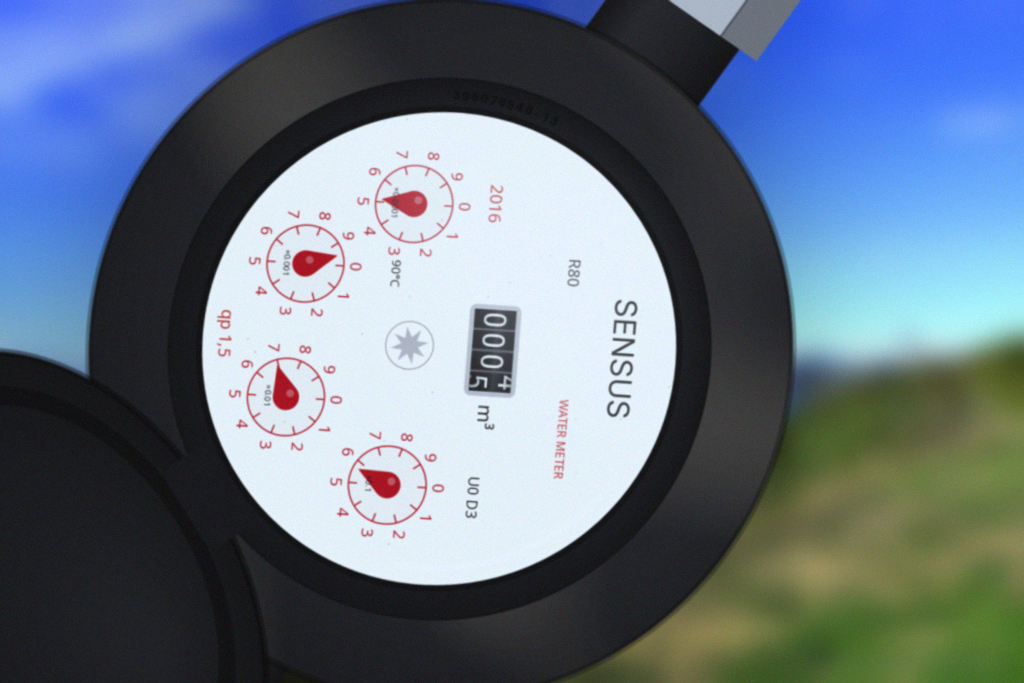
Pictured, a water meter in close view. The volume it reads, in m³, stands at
4.5695 m³
